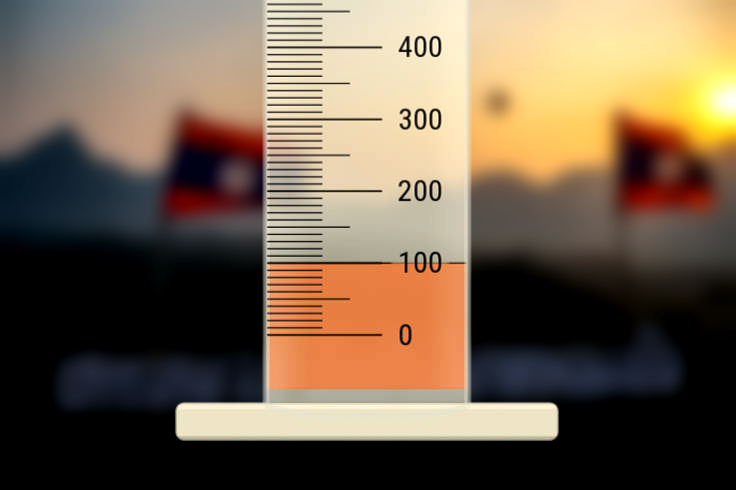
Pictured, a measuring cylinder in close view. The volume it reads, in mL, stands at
100 mL
